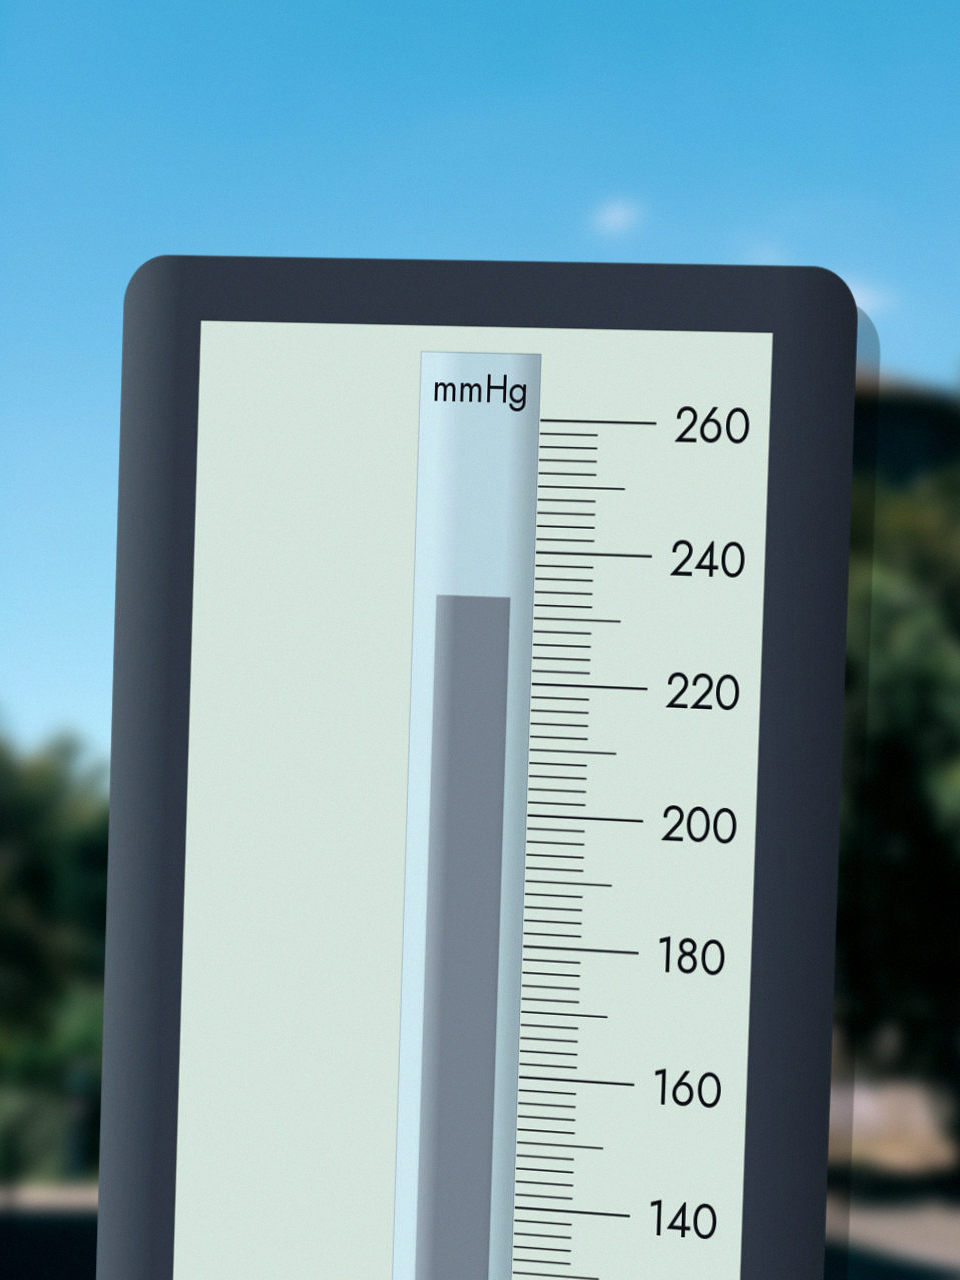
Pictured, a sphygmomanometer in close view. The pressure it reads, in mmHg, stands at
233 mmHg
